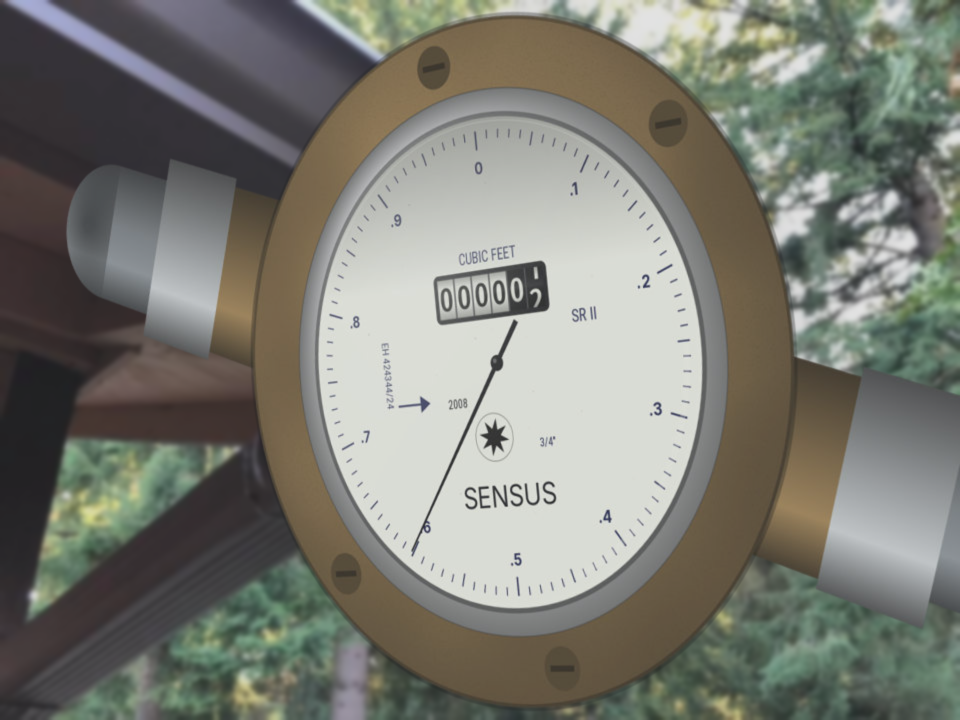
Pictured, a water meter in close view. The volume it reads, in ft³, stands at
1.60 ft³
